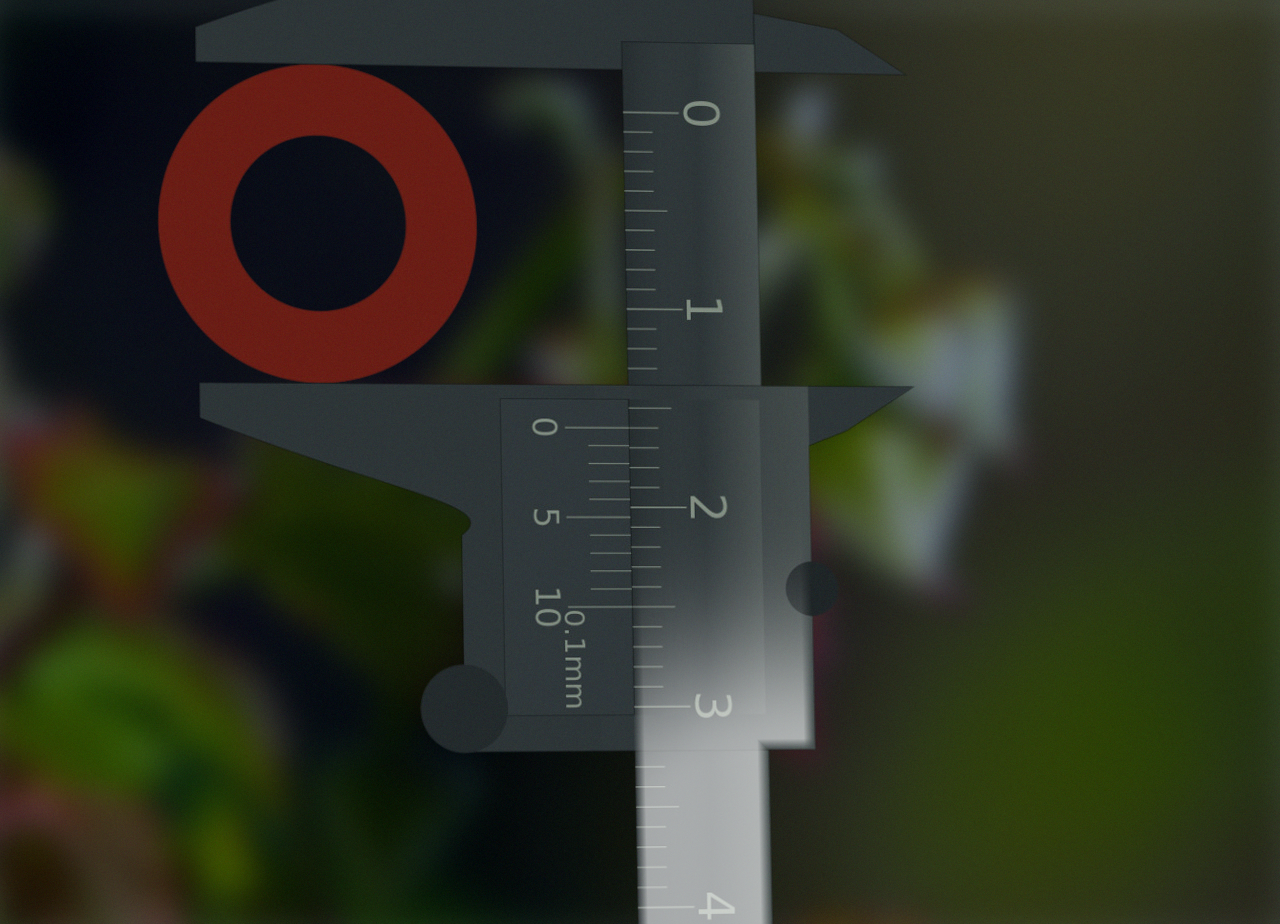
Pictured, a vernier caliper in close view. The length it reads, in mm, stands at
16.0 mm
